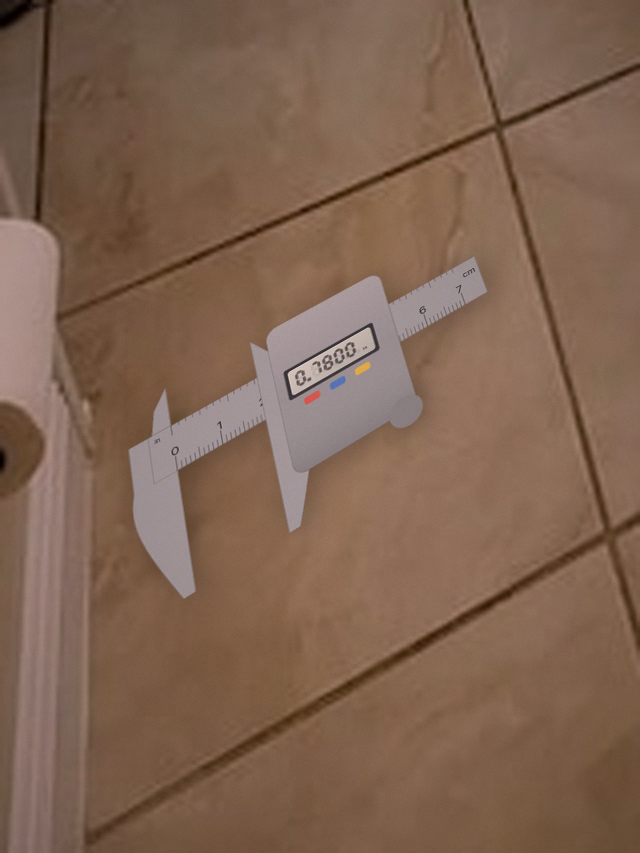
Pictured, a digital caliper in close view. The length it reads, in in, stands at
0.7800 in
